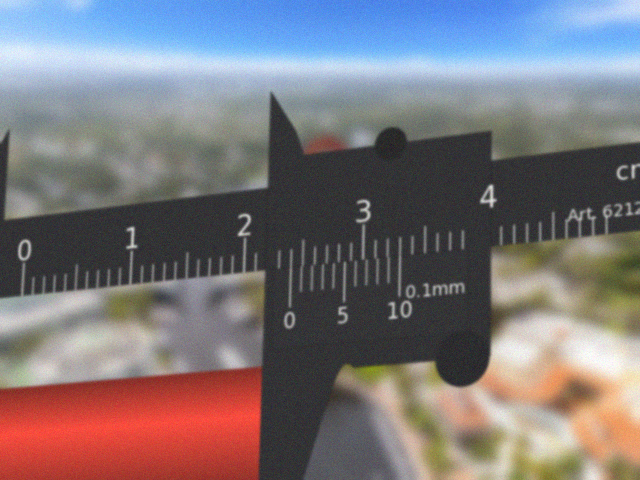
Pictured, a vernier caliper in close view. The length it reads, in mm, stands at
24.0 mm
